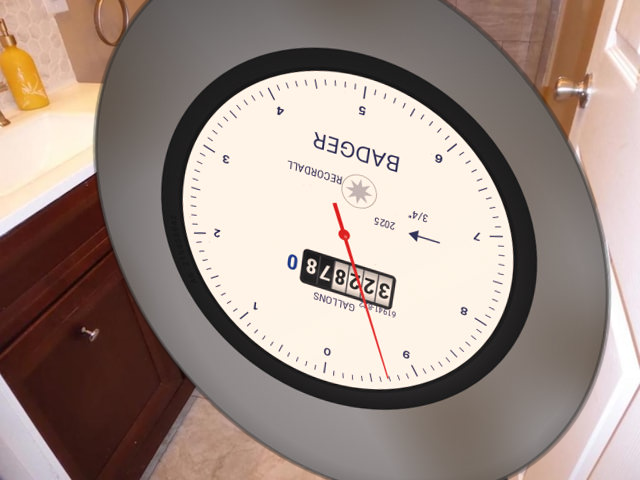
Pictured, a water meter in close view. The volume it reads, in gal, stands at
3228779.3 gal
